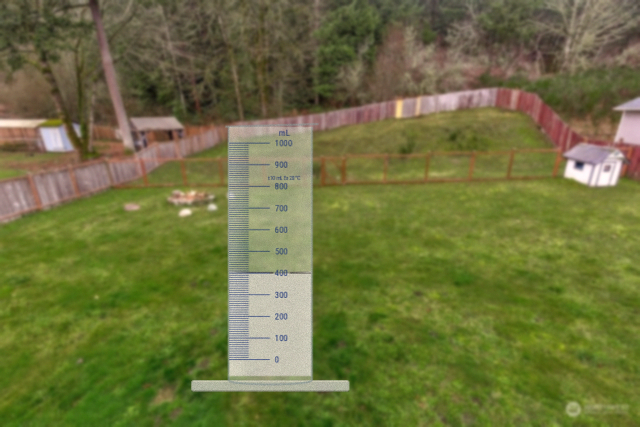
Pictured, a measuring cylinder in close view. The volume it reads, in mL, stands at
400 mL
